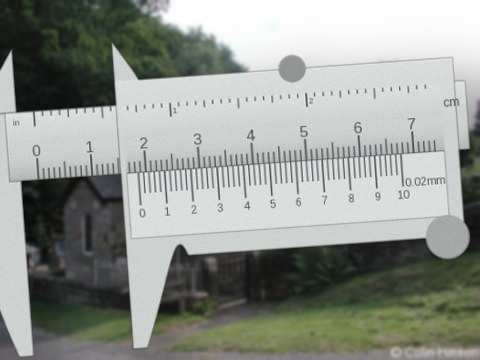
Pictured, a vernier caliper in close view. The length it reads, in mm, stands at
18.6 mm
